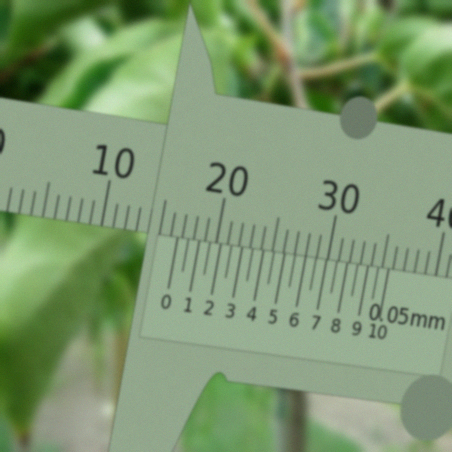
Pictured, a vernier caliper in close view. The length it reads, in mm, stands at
16.6 mm
